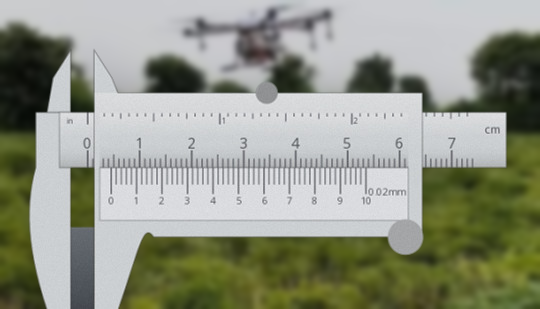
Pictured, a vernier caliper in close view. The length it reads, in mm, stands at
4.5 mm
